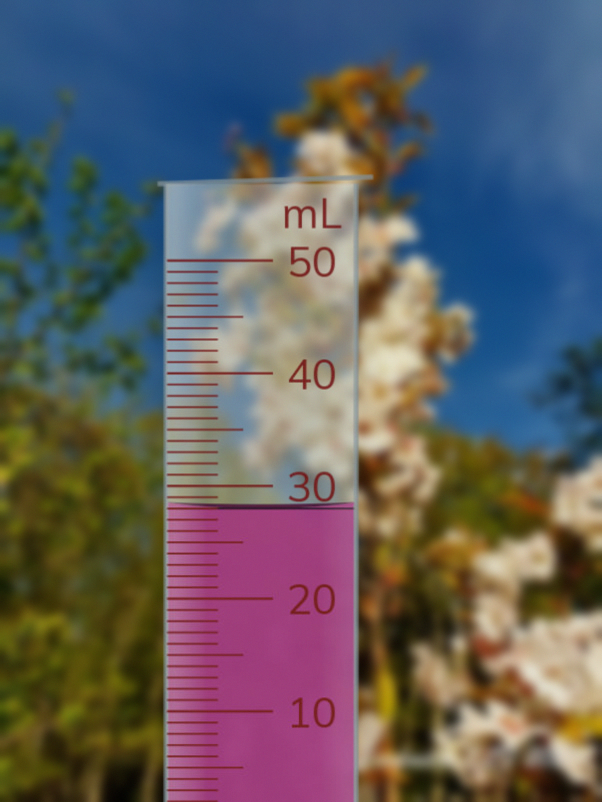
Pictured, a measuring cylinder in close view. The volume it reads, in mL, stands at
28 mL
